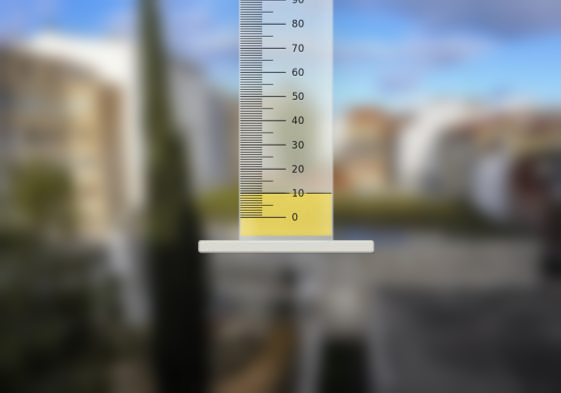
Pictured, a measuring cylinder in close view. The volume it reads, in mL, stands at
10 mL
